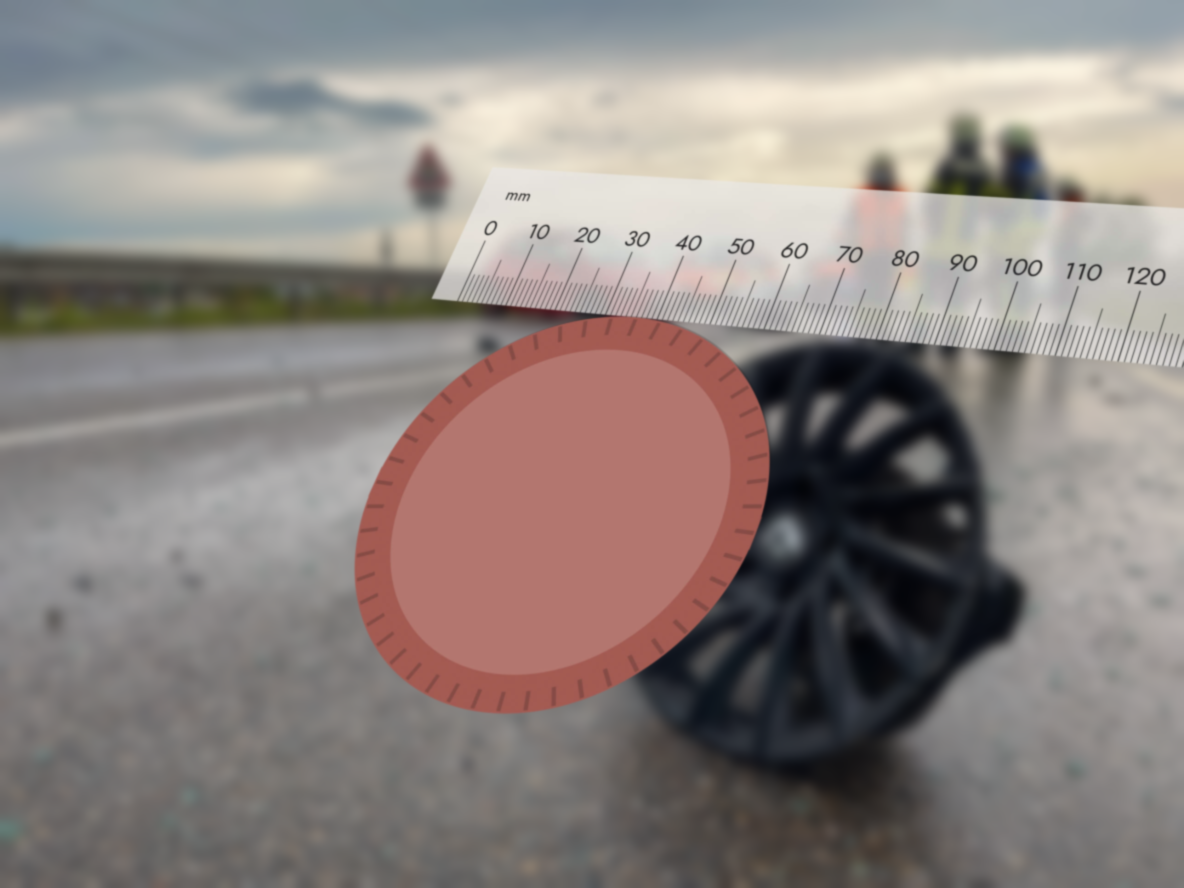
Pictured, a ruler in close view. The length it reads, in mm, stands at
72 mm
